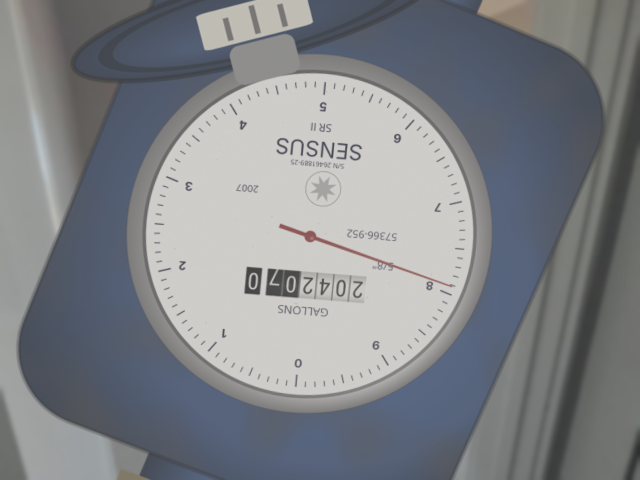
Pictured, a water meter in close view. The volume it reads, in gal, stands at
2042067.9 gal
